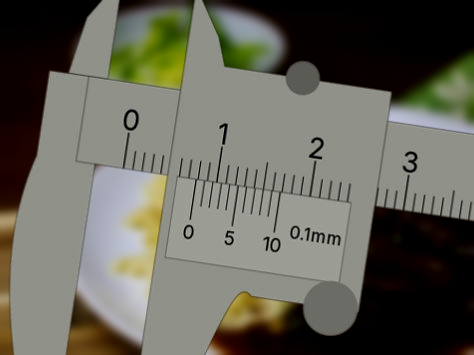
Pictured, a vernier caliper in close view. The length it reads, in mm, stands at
7.8 mm
